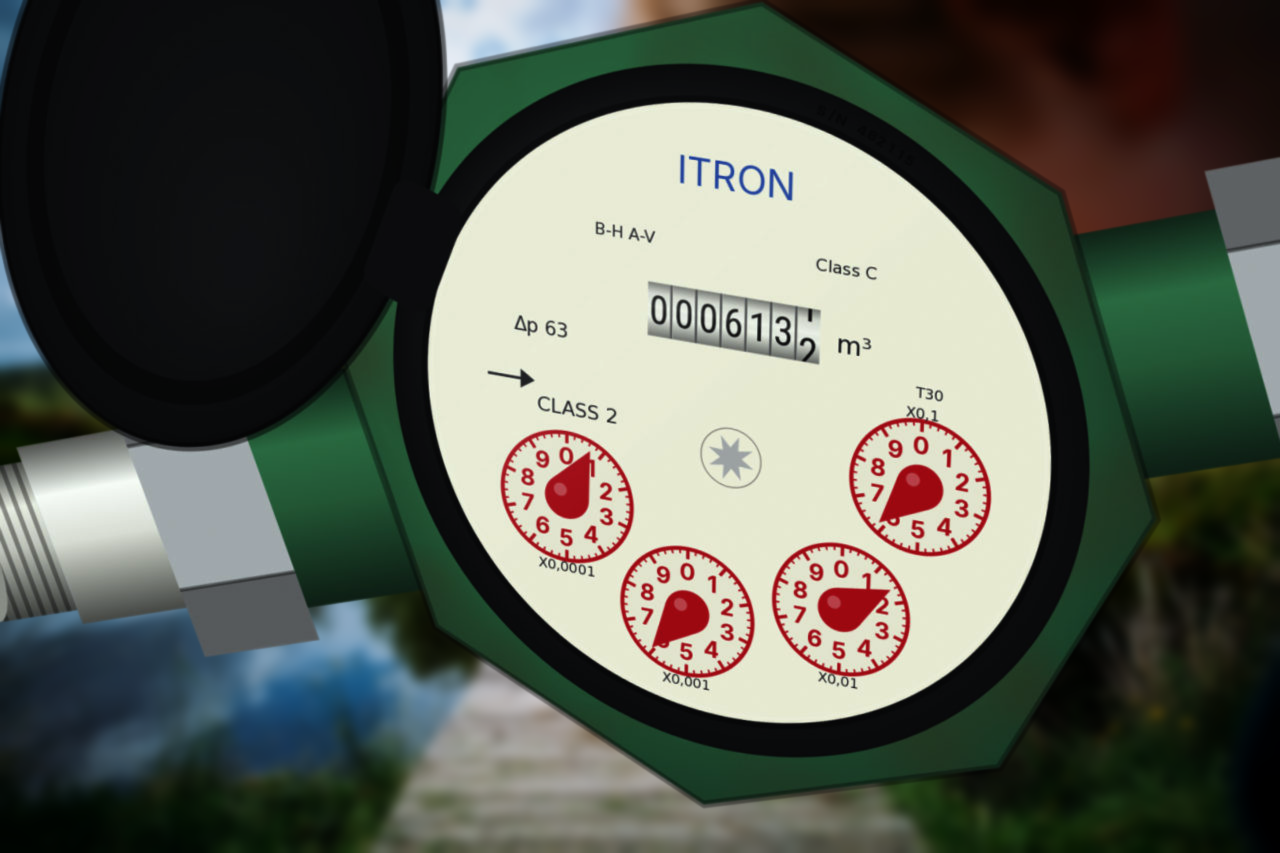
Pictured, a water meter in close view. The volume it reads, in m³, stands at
6131.6160 m³
